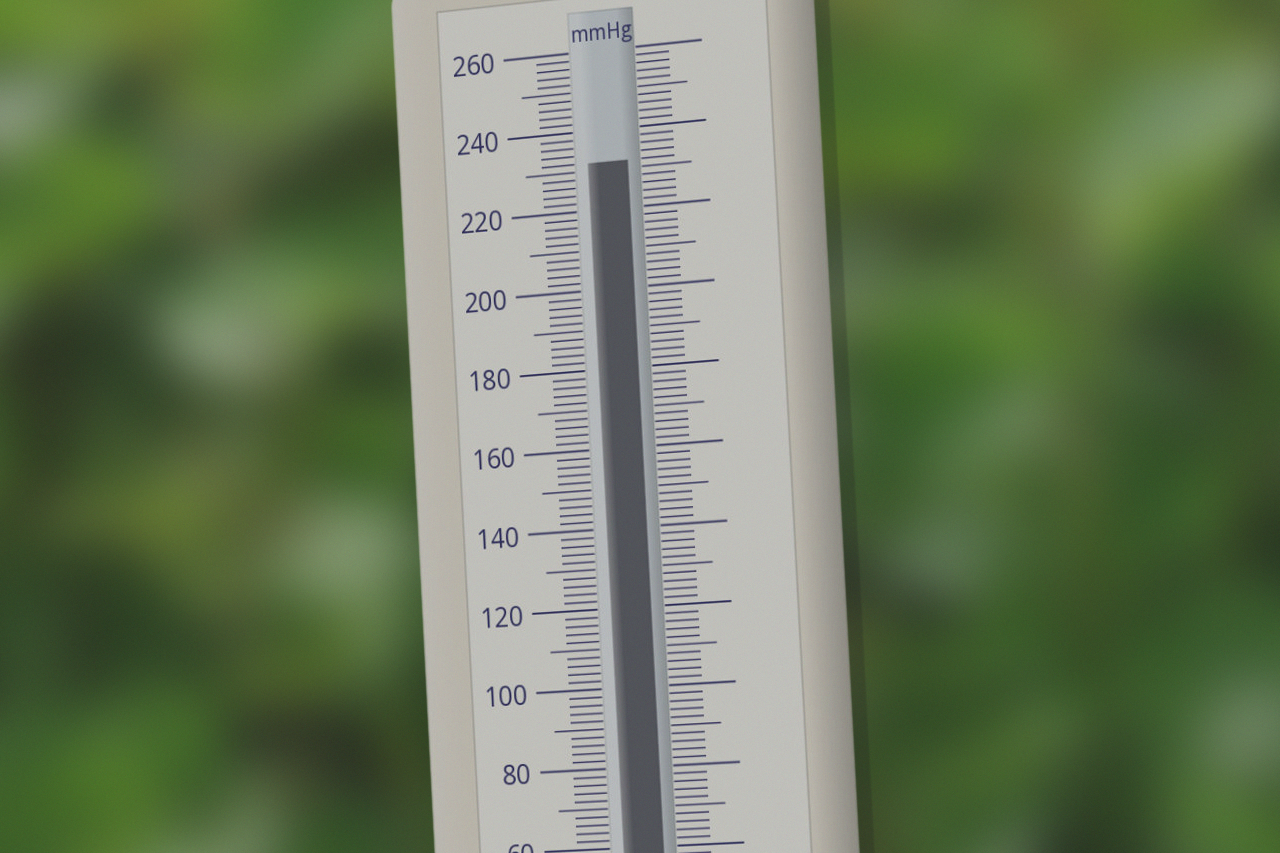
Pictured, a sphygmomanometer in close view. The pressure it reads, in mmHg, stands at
232 mmHg
